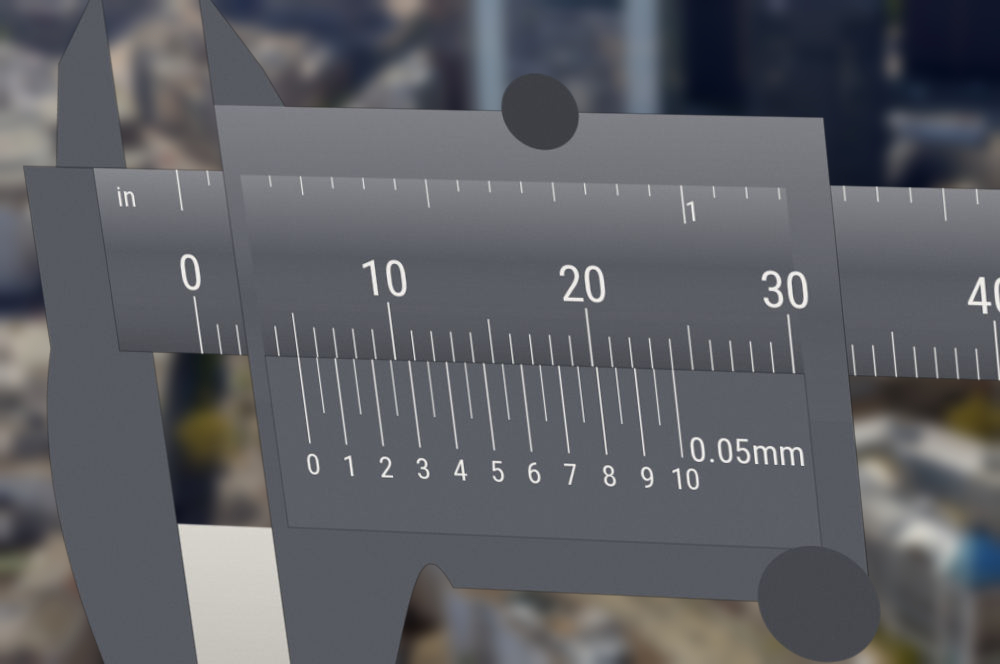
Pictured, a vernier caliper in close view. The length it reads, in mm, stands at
5.0 mm
